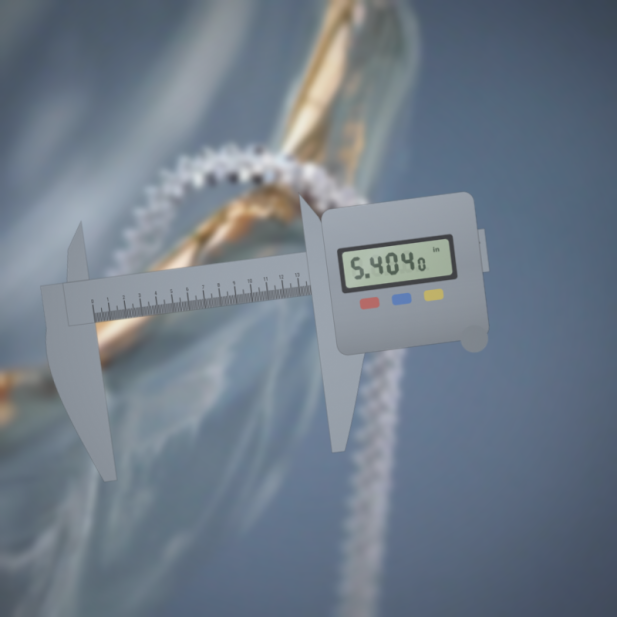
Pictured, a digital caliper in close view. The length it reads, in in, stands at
5.4040 in
